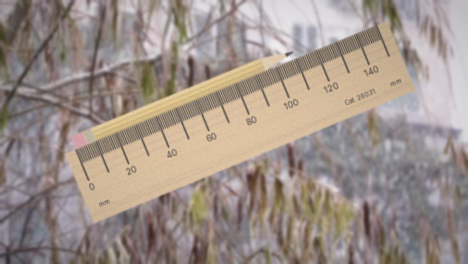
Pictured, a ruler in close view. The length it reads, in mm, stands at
110 mm
